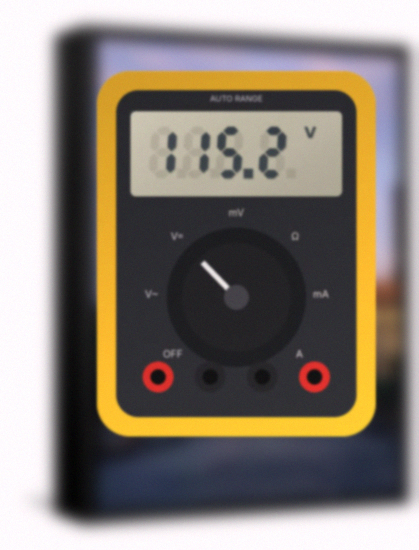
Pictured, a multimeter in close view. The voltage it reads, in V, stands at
115.2 V
